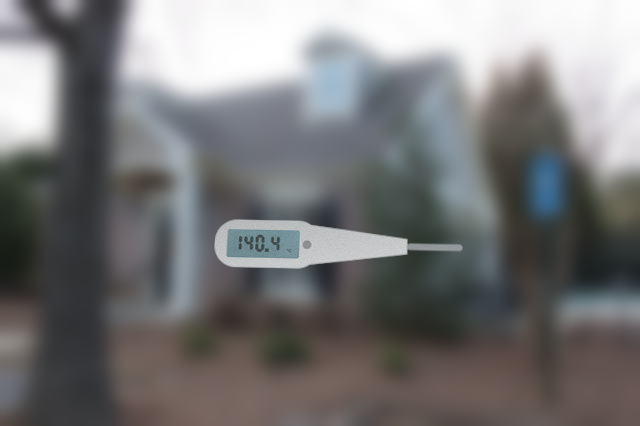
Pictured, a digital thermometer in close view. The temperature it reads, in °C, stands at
140.4 °C
